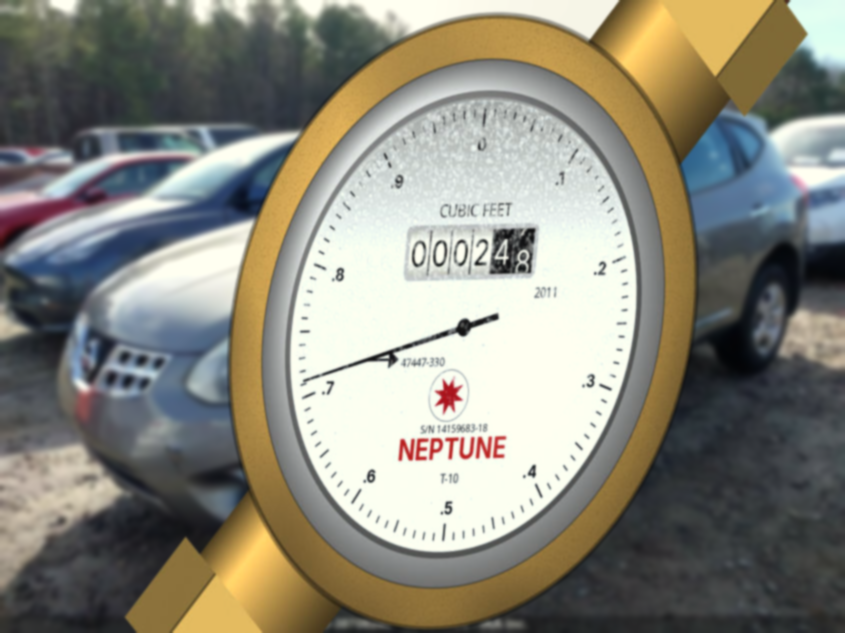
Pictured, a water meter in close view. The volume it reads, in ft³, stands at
247.71 ft³
